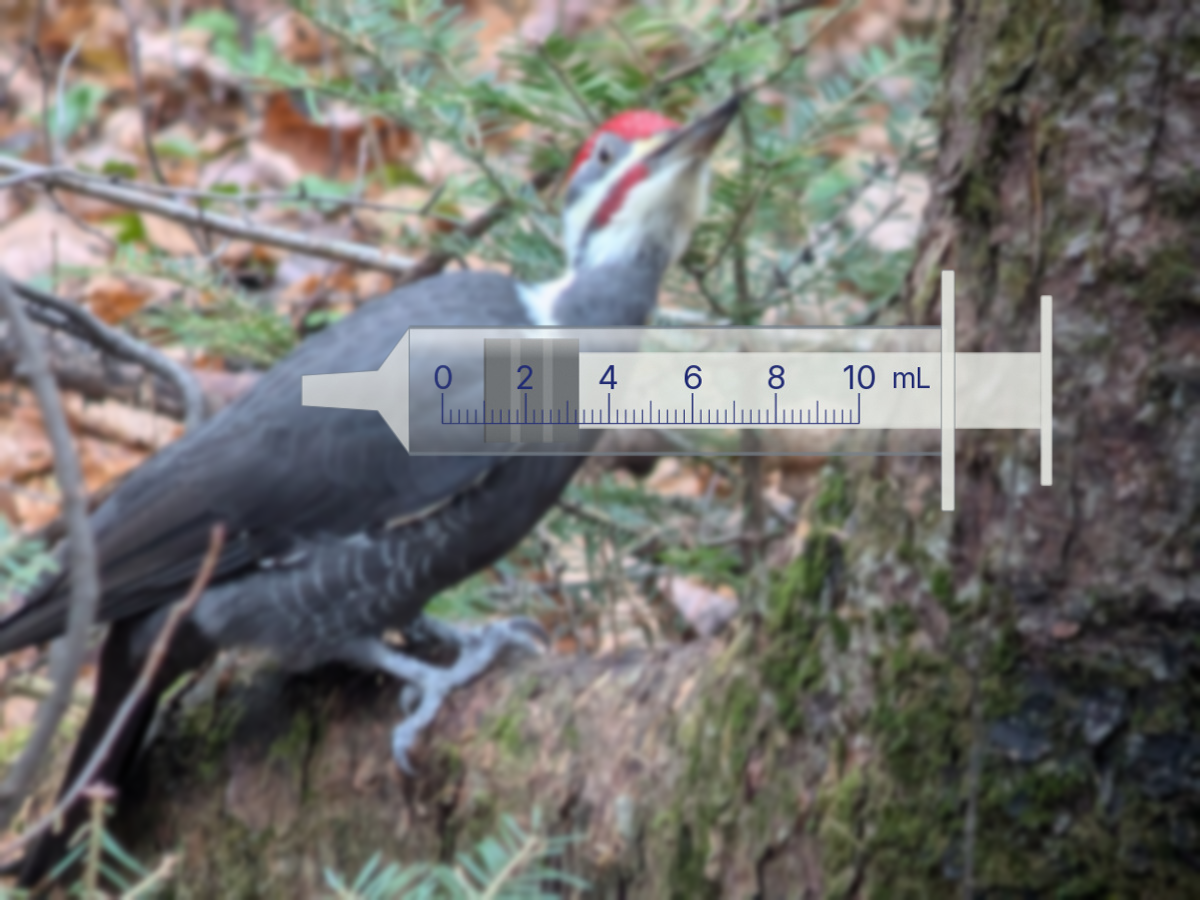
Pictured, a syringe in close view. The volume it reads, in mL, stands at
1 mL
